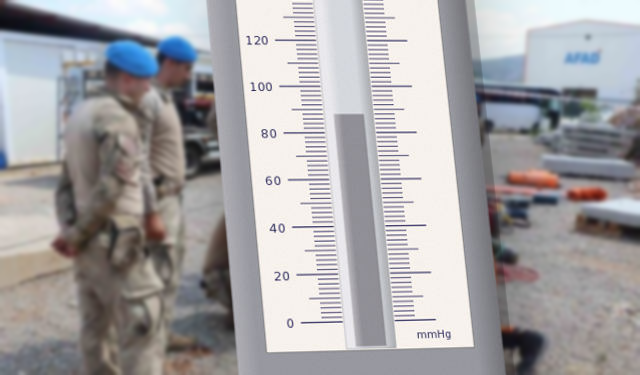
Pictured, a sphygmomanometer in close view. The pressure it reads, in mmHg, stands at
88 mmHg
